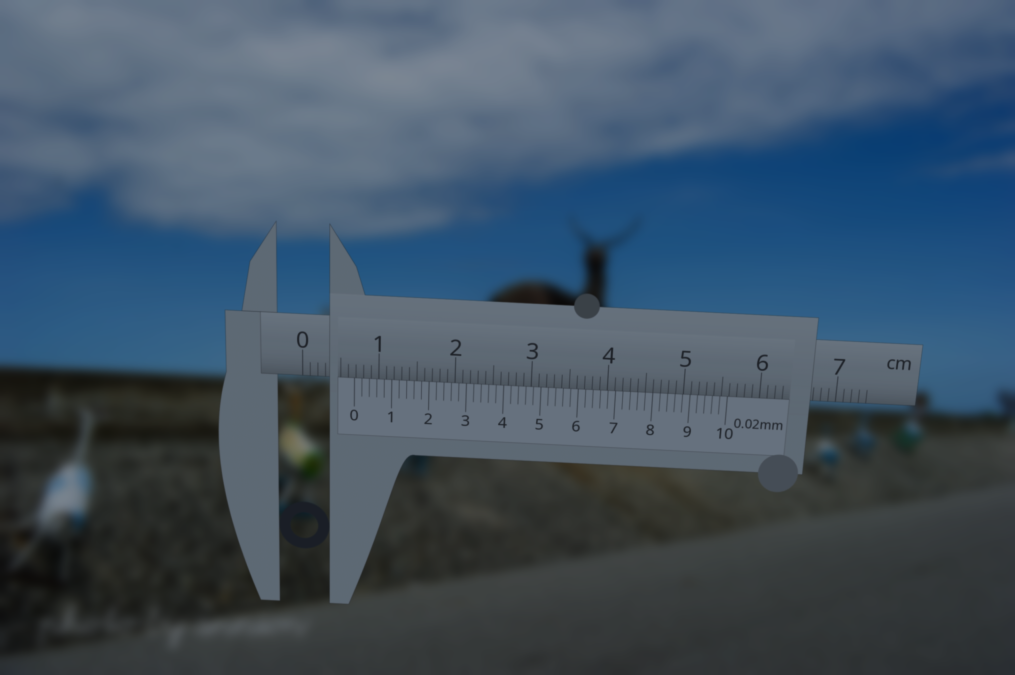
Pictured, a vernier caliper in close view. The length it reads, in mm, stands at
6.8 mm
